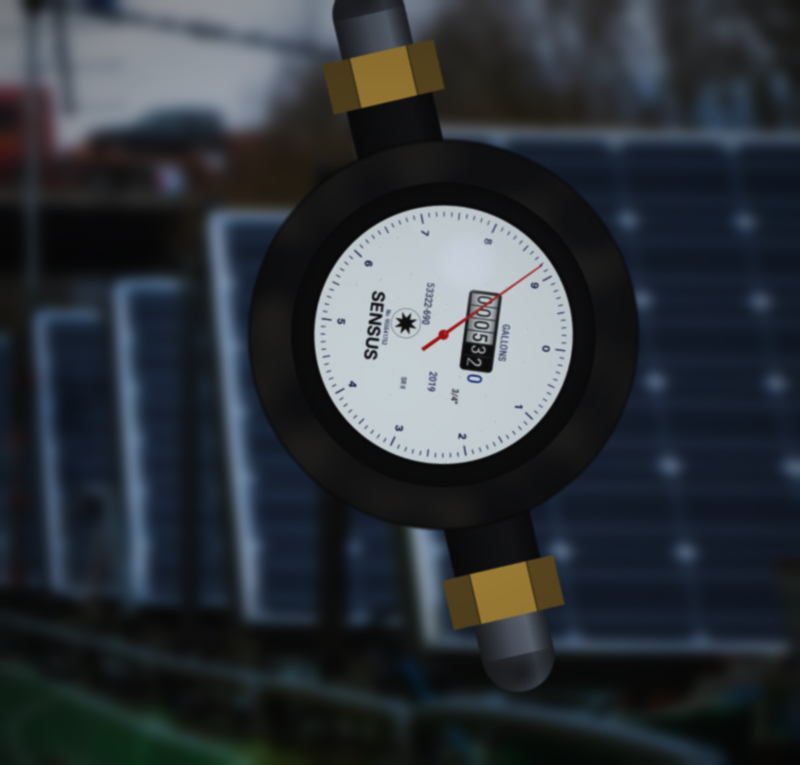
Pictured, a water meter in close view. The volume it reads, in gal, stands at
5318.8 gal
